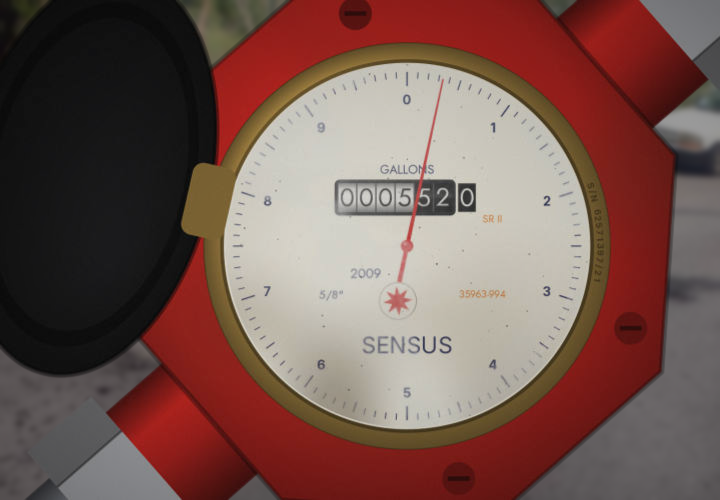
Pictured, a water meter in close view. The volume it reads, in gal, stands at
5520.3 gal
